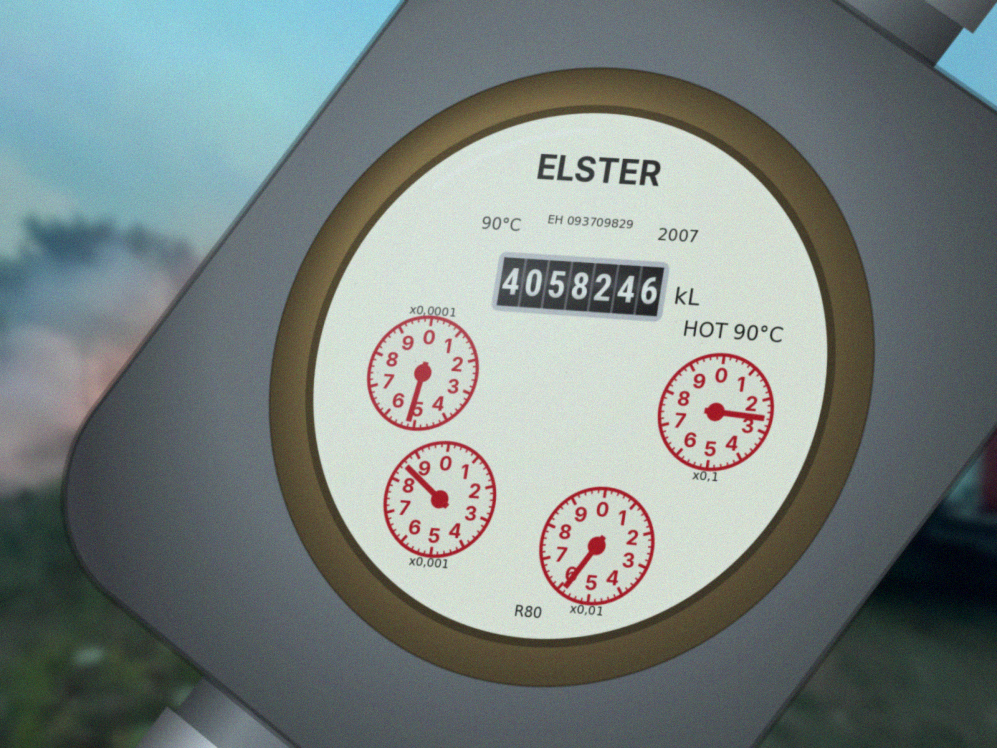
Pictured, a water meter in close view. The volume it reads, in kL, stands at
4058246.2585 kL
